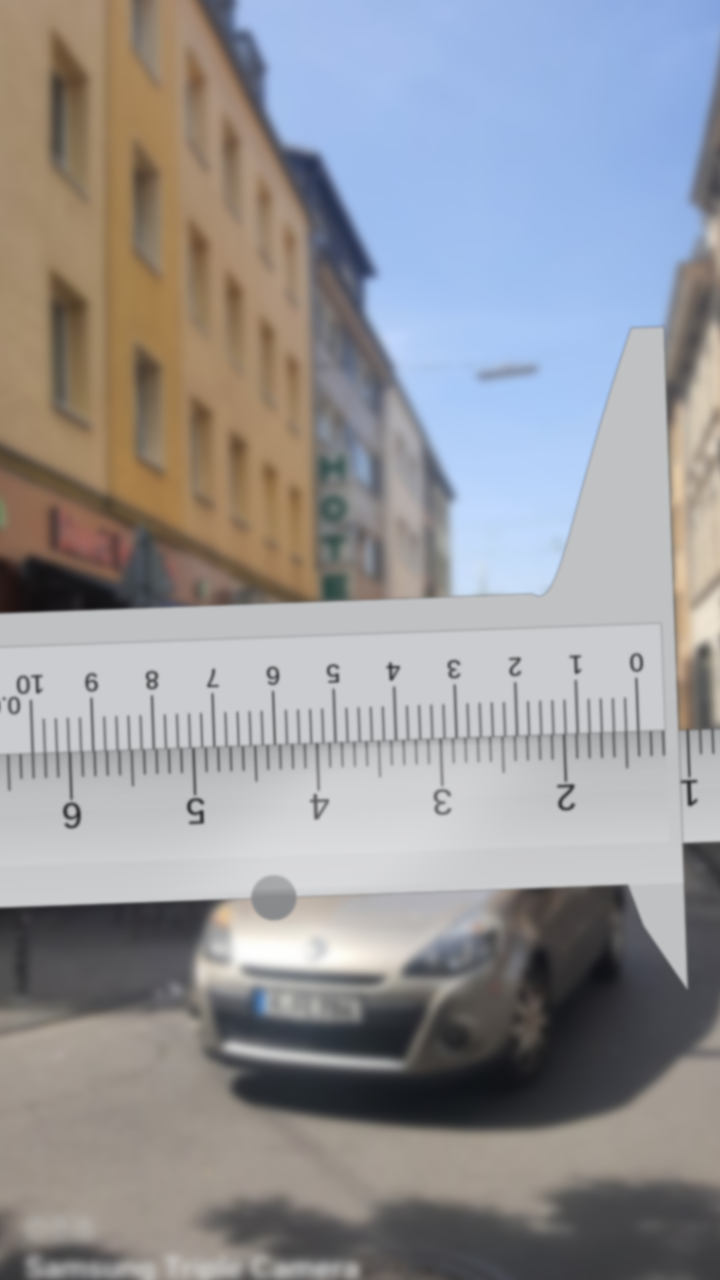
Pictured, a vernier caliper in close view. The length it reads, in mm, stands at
14.0 mm
